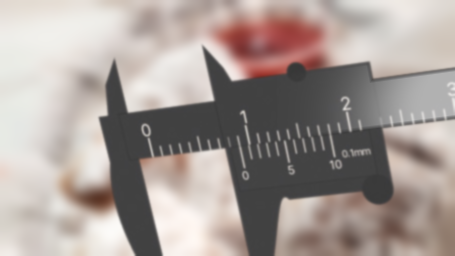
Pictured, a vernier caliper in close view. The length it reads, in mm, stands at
9.0 mm
